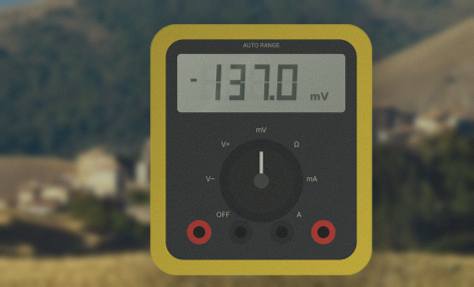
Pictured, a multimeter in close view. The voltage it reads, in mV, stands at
-137.0 mV
